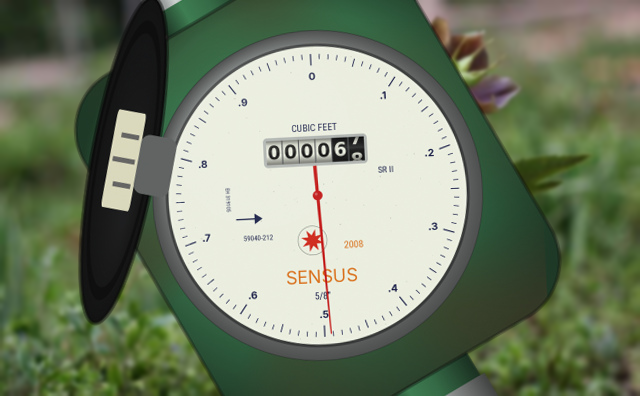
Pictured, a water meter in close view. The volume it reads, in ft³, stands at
67.49 ft³
